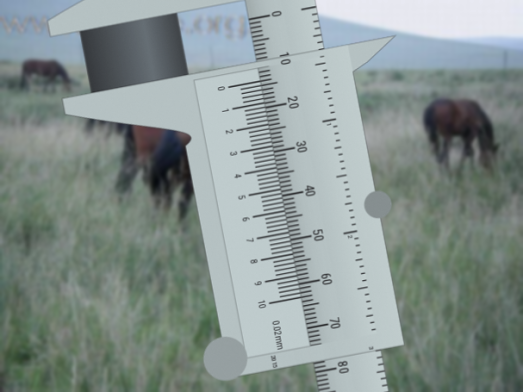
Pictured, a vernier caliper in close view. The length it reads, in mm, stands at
14.0 mm
